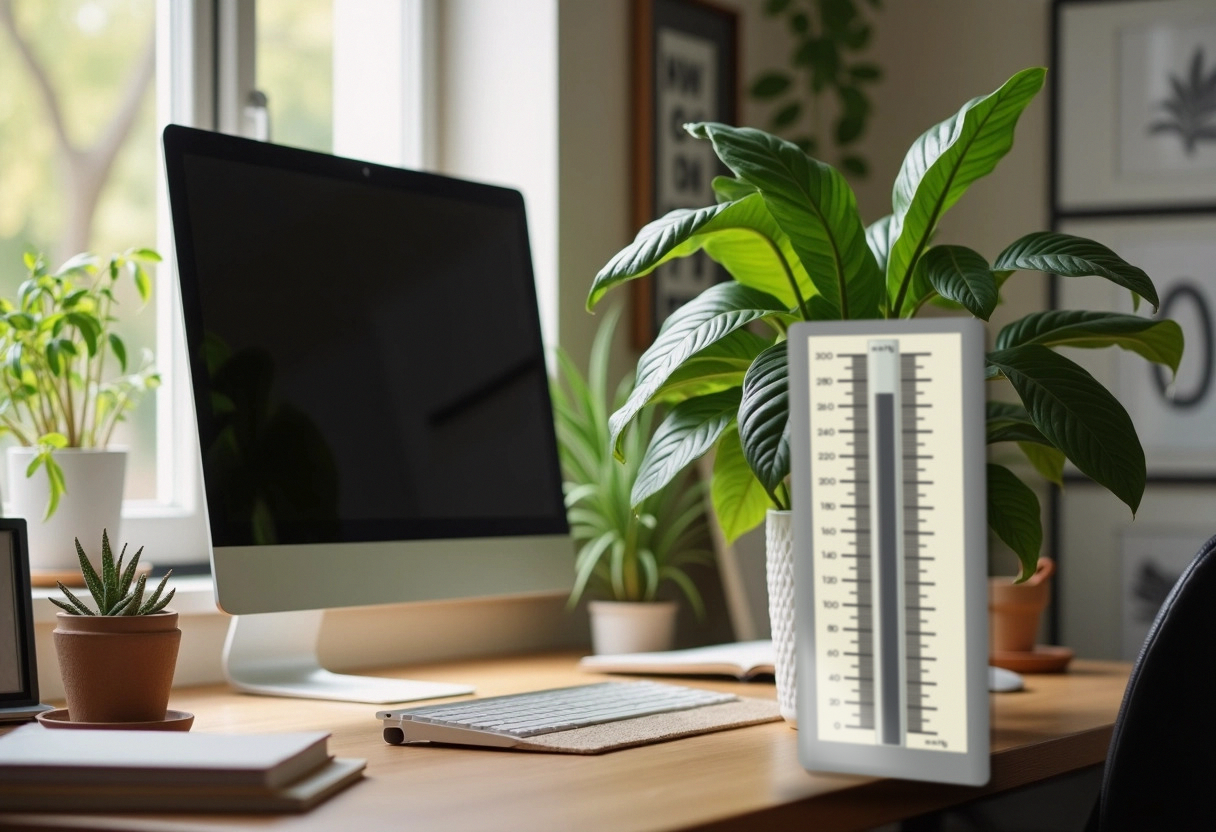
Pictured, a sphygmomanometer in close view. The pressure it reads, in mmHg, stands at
270 mmHg
